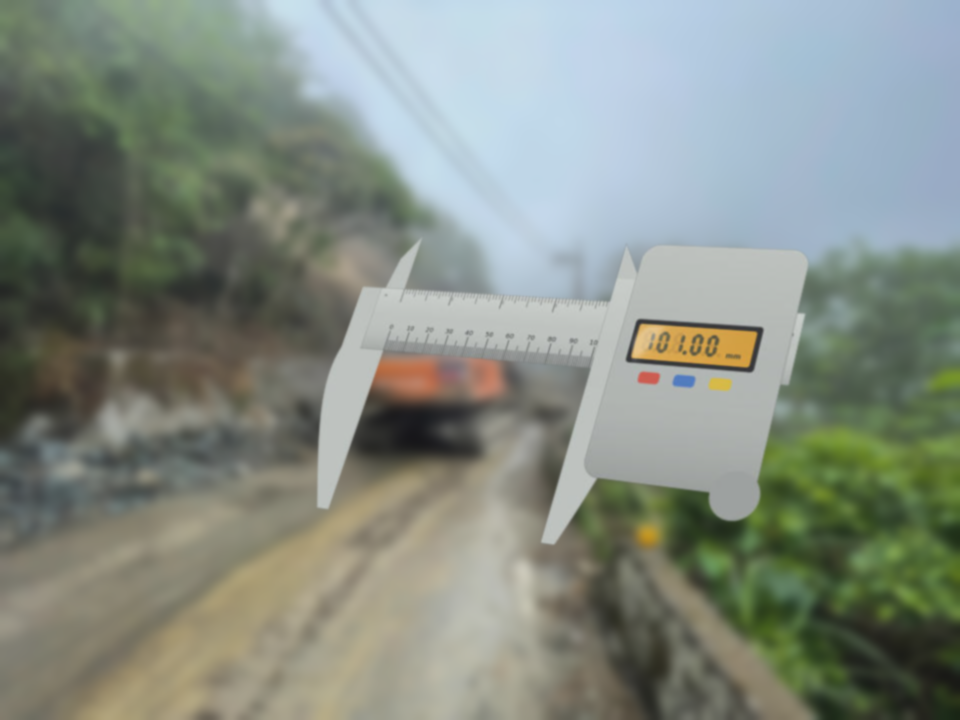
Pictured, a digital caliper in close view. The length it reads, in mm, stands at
101.00 mm
